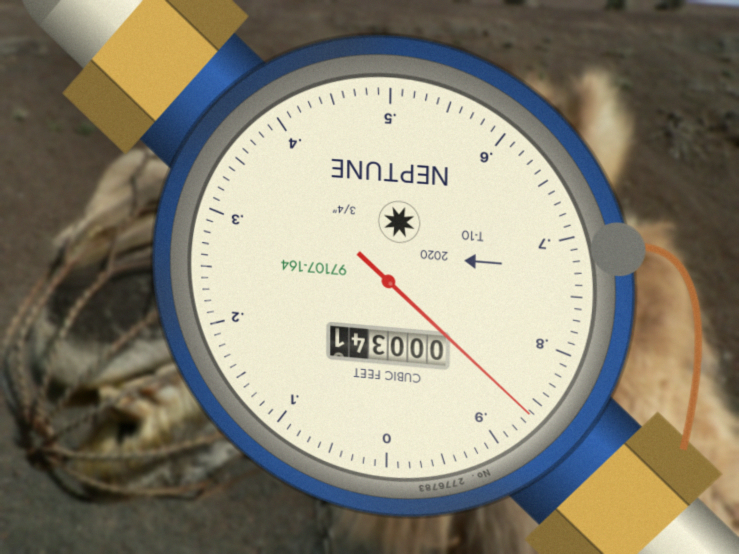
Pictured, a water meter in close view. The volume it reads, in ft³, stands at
340.86 ft³
